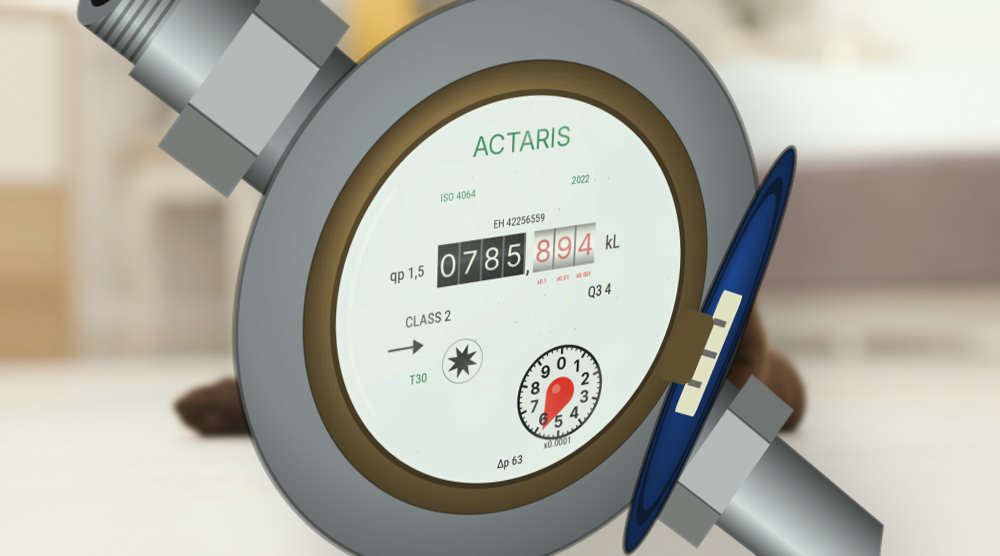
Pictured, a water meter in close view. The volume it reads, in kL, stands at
785.8945 kL
